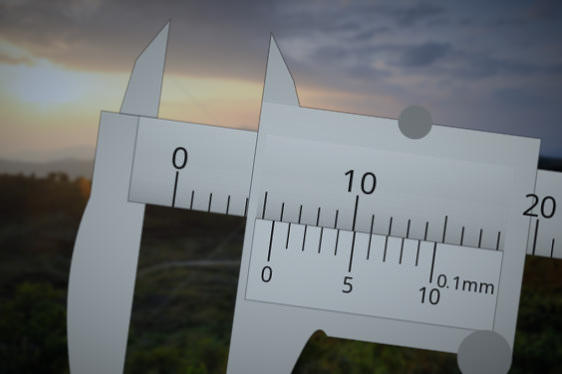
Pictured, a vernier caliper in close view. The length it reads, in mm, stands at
5.6 mm
